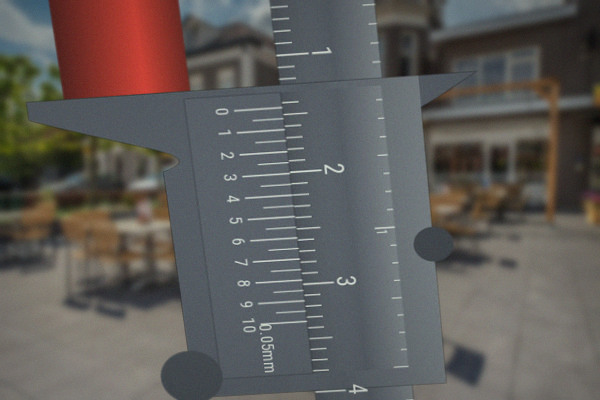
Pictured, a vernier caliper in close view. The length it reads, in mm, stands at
14.4 mm
